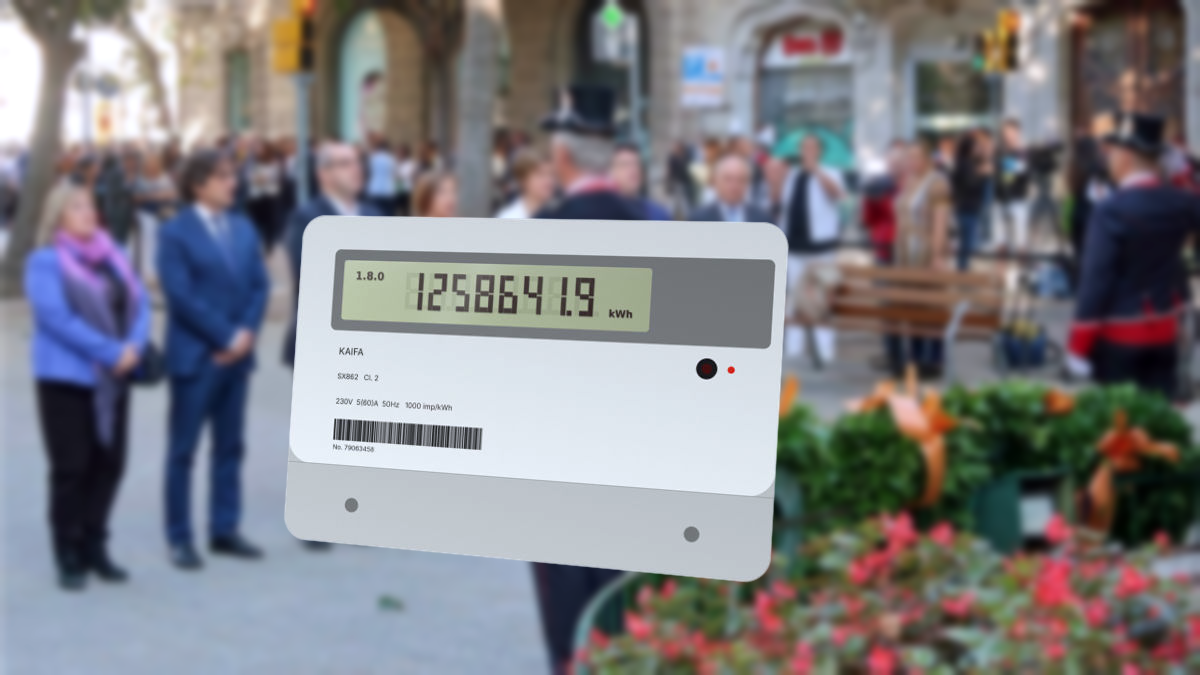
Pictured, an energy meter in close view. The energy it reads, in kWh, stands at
1258641.9 kWh
